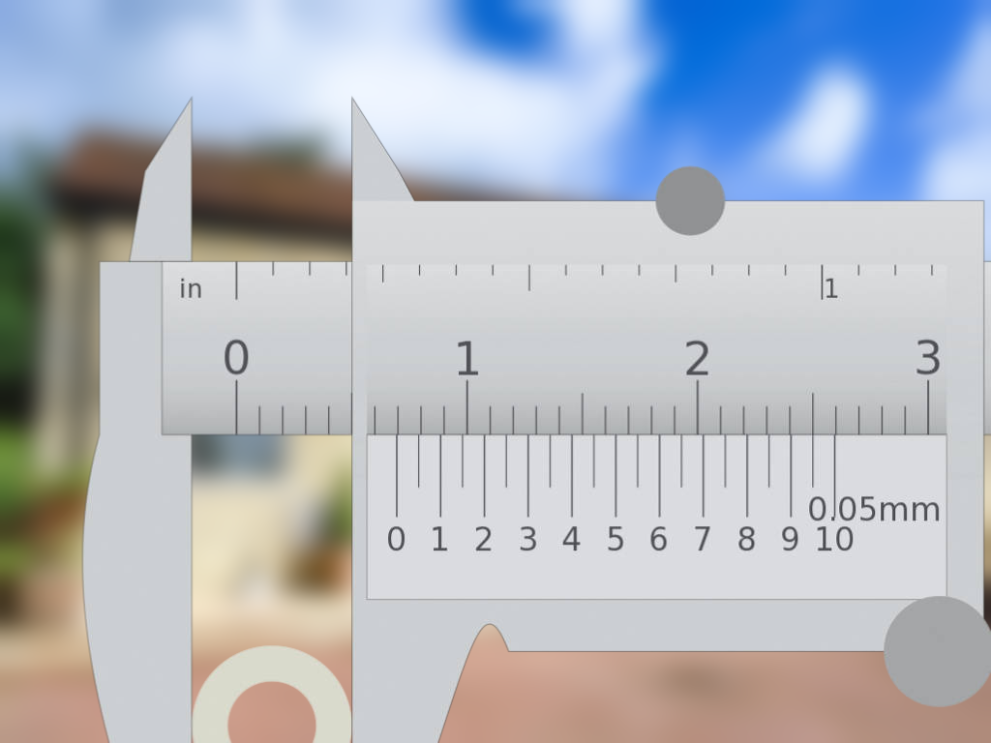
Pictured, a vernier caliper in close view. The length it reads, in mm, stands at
6.95 mm
